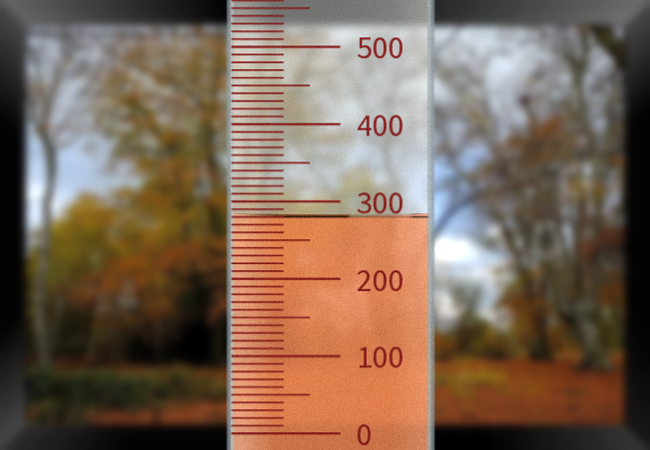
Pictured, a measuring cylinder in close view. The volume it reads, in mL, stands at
280 mL
